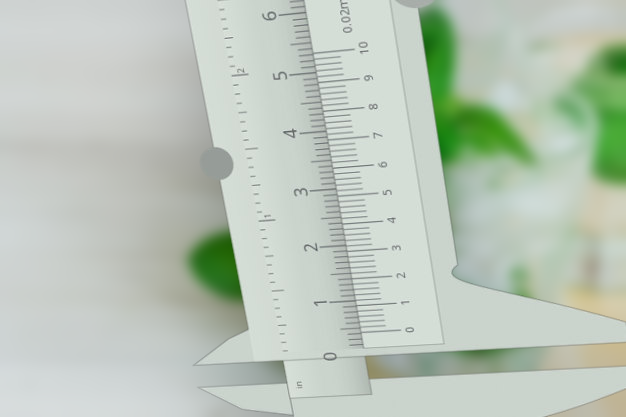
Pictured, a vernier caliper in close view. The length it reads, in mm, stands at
4.2 mm
